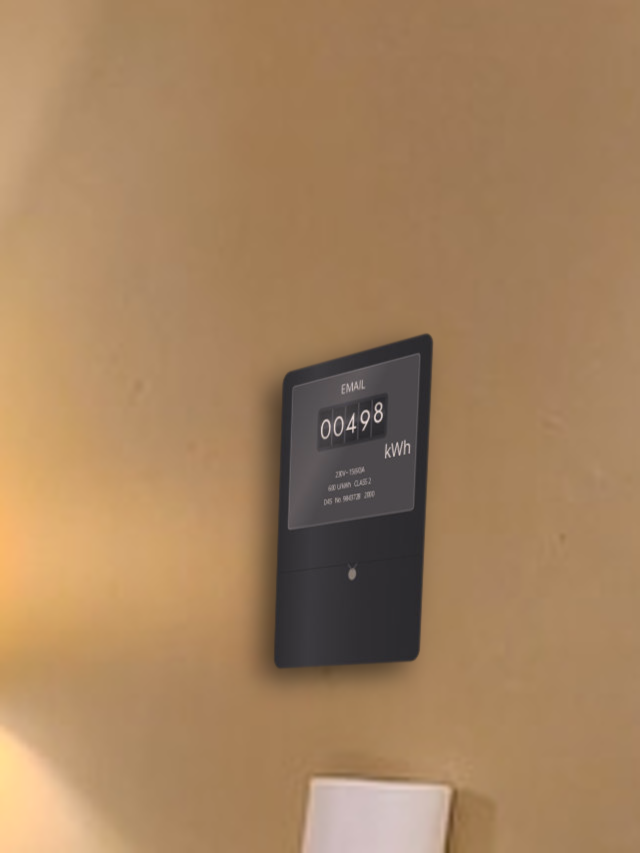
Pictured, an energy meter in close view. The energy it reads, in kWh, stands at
498 kWh
